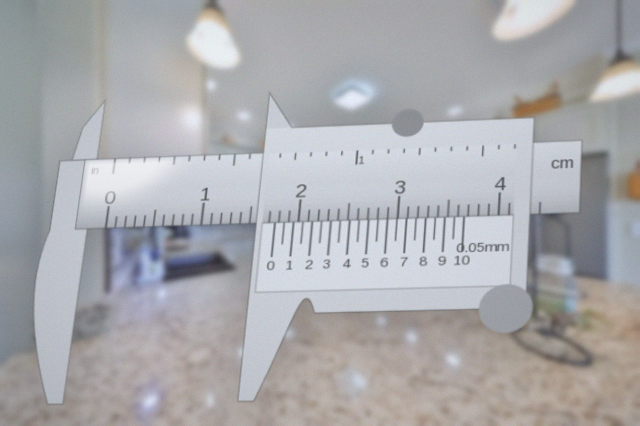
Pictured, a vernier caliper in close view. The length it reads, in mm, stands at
17.6 mm
